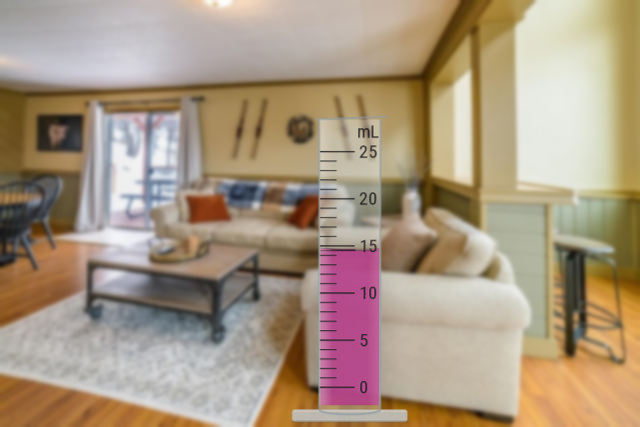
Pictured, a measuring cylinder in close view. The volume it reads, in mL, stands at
14.5 mL
